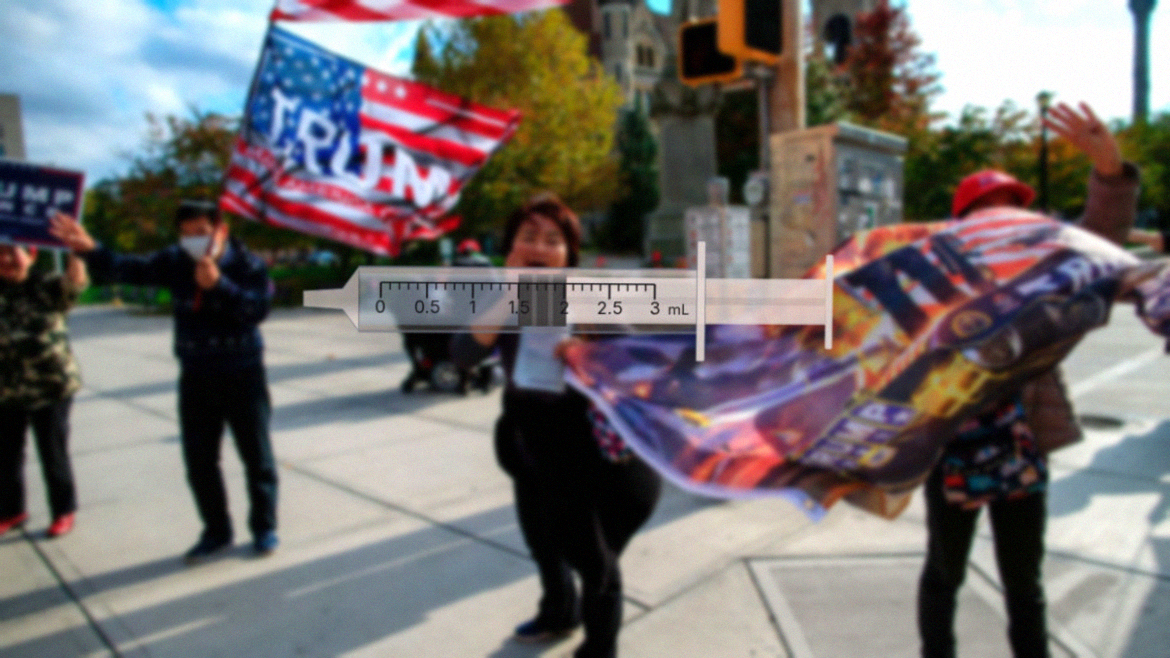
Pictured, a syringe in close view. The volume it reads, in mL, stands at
1.5 mL
